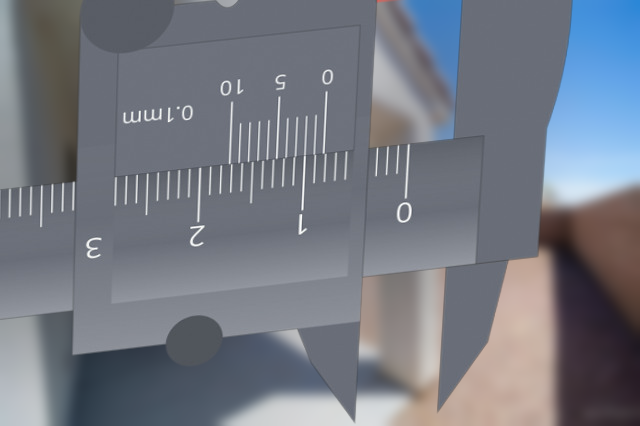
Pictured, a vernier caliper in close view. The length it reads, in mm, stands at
8.2 mm
